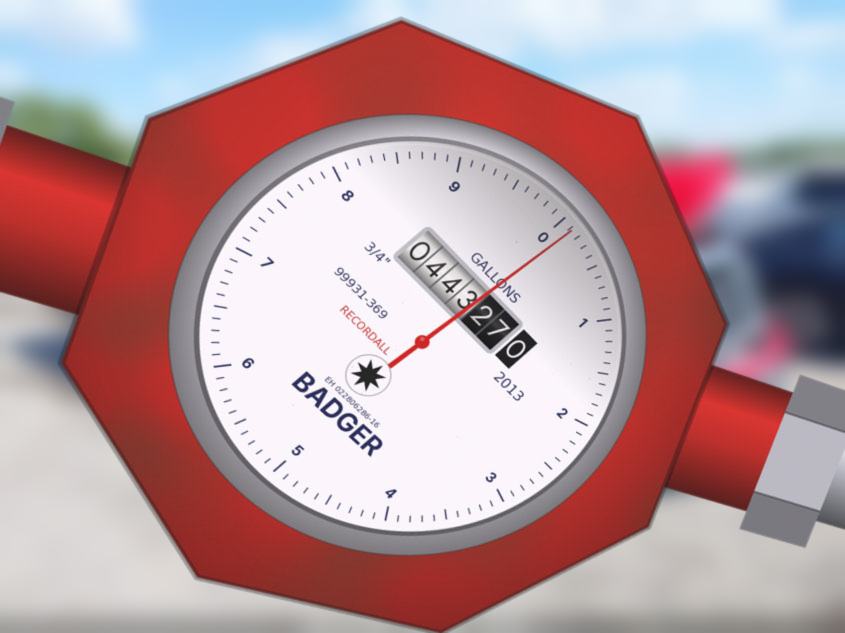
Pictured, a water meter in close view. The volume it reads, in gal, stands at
443270.1 gal
